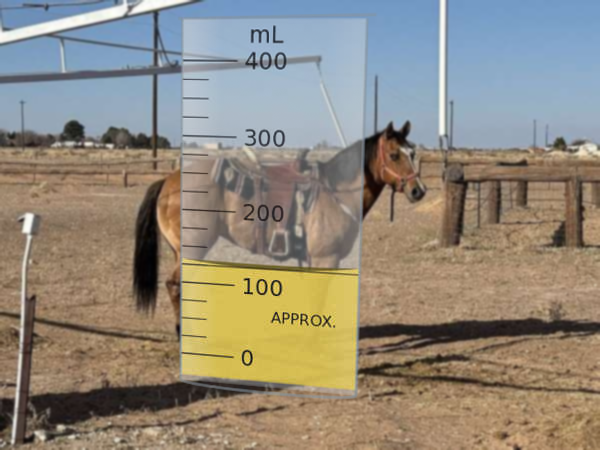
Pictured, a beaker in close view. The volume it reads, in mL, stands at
125 mL
